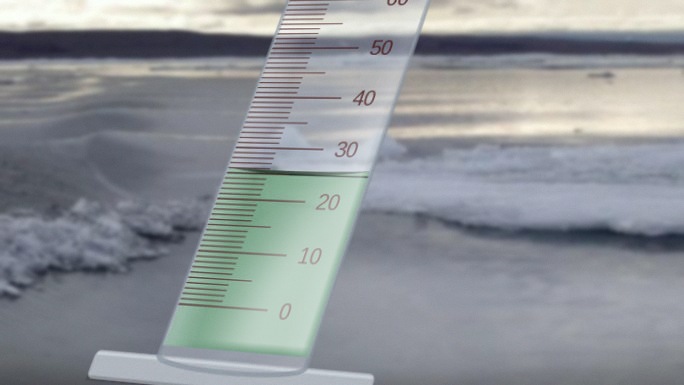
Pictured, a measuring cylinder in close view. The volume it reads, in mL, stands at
25 mL
